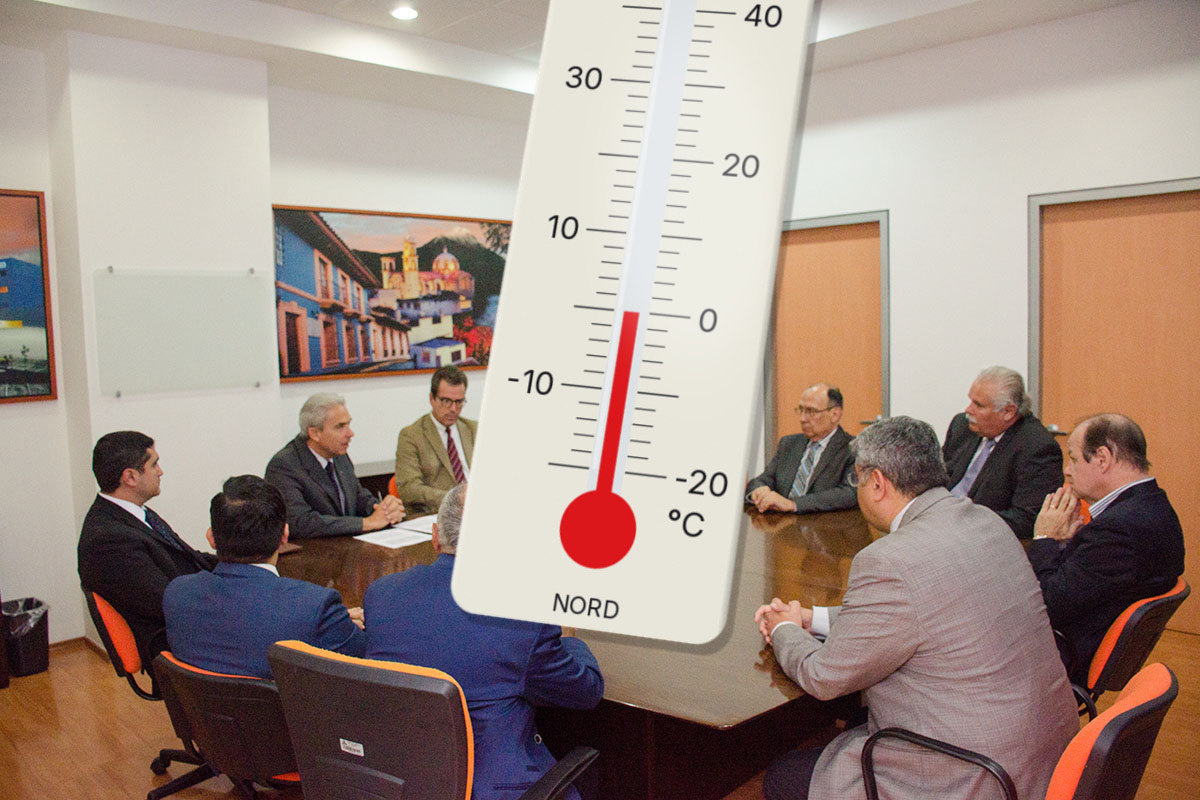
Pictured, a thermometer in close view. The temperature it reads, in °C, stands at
0 °C
